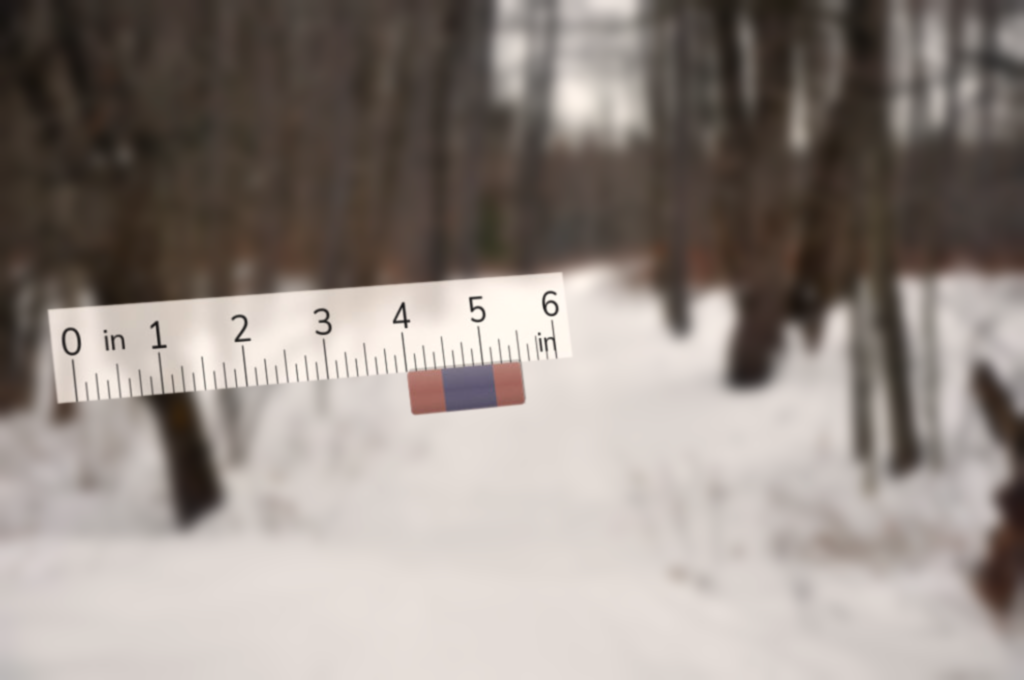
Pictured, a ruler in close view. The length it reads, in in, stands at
1.5 in
